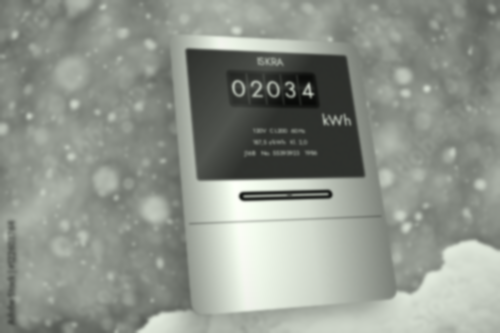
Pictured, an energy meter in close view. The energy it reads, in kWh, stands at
2034 kWh
